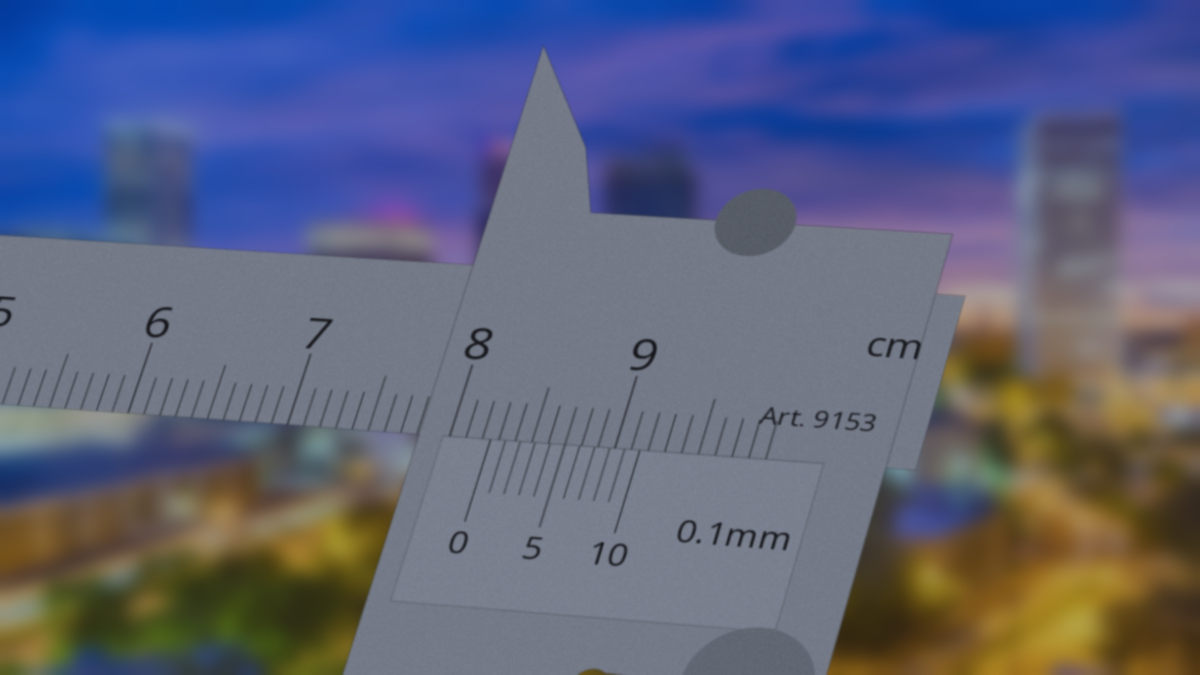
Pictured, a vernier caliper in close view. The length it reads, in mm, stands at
82.5 mm
